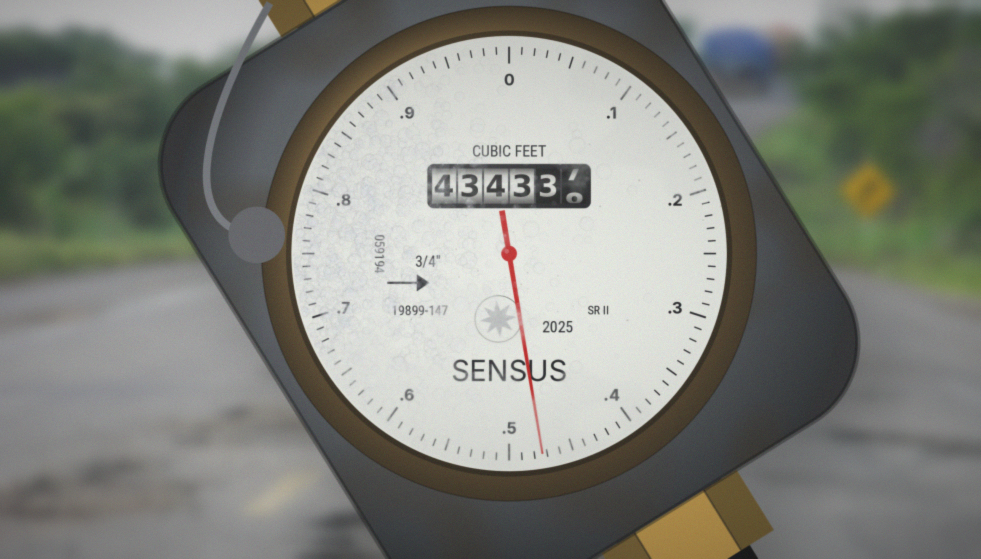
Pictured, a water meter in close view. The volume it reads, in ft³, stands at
434337.47 ft³
